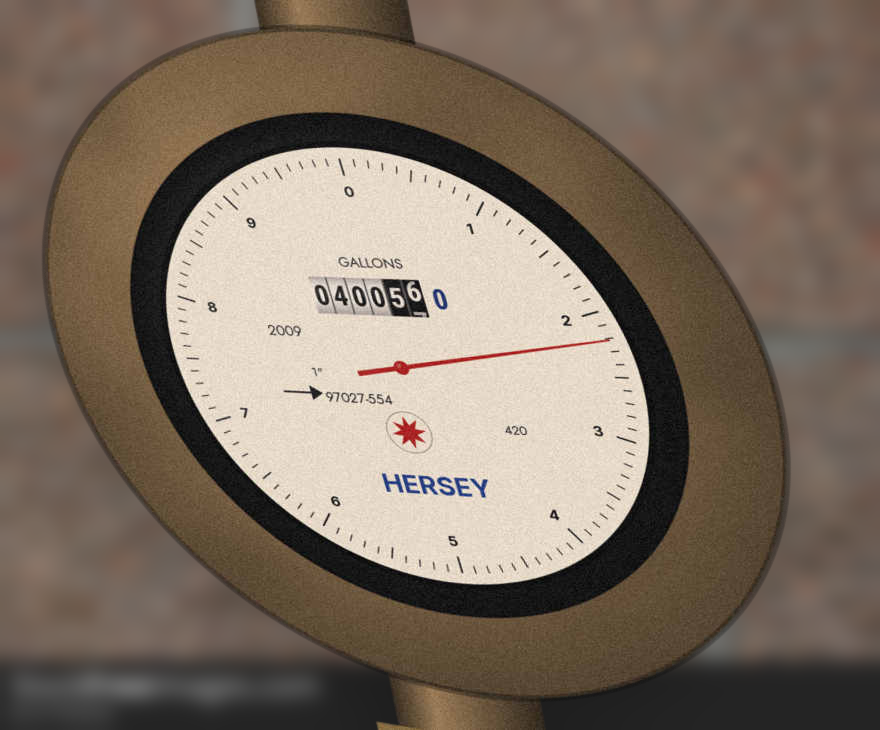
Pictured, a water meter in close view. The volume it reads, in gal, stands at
400562.2 gal
